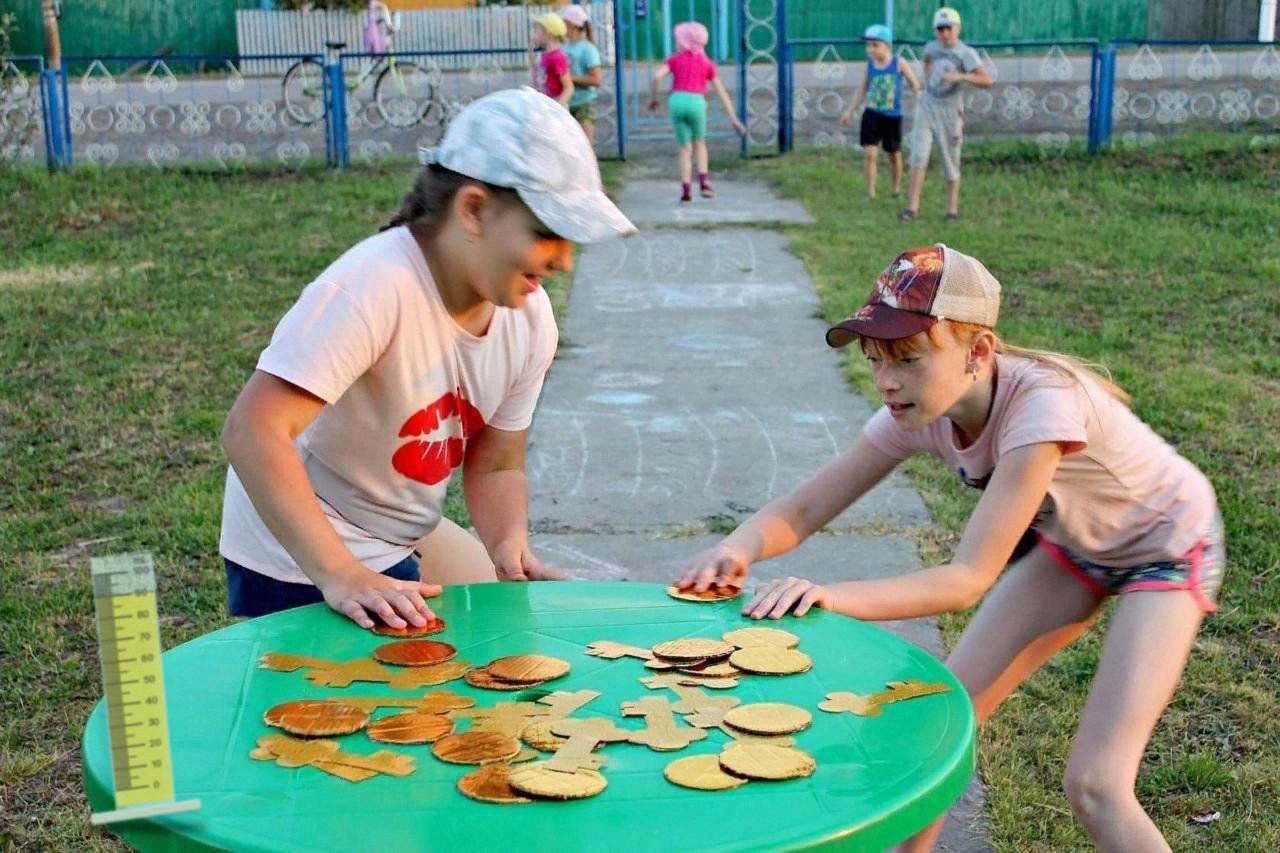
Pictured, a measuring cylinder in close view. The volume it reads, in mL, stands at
90 mL
